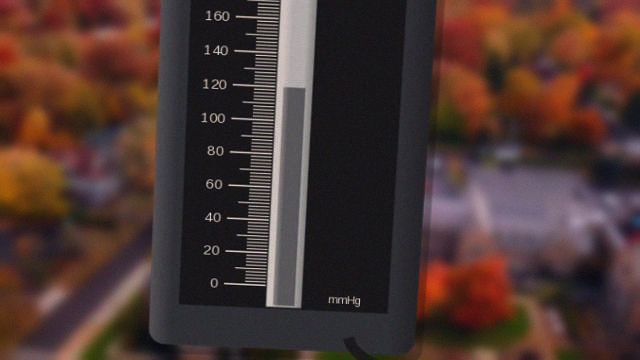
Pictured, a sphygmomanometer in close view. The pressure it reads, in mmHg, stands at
120 mmHg
